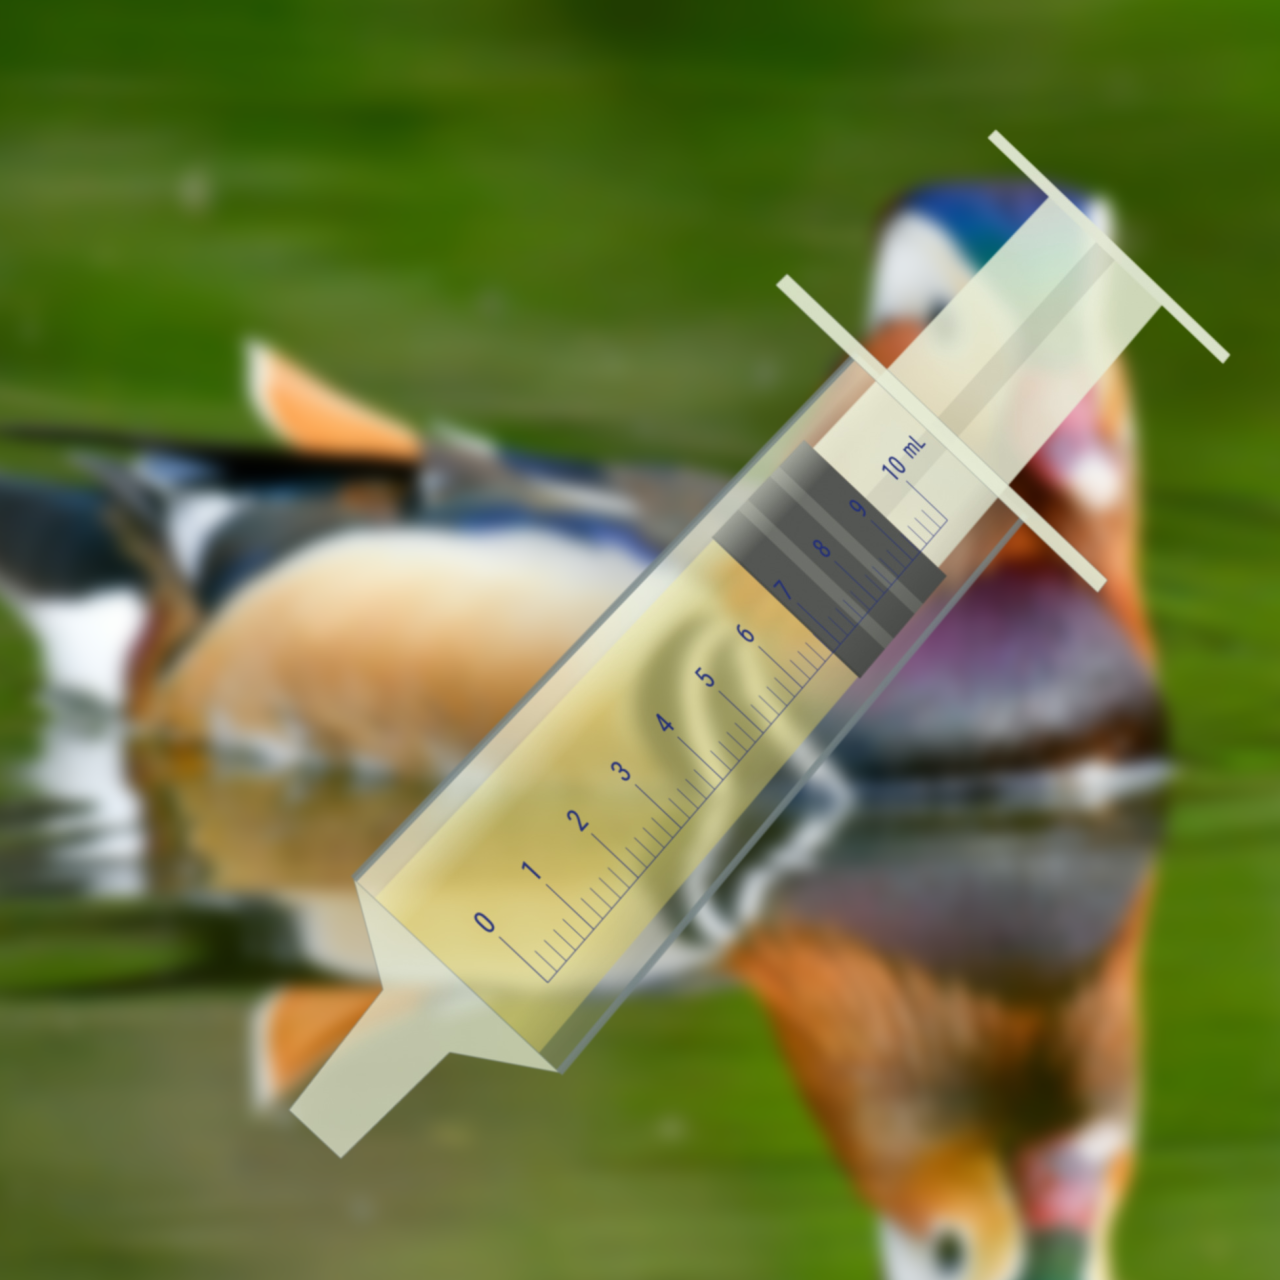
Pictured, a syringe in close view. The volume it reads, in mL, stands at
6.8 mL
